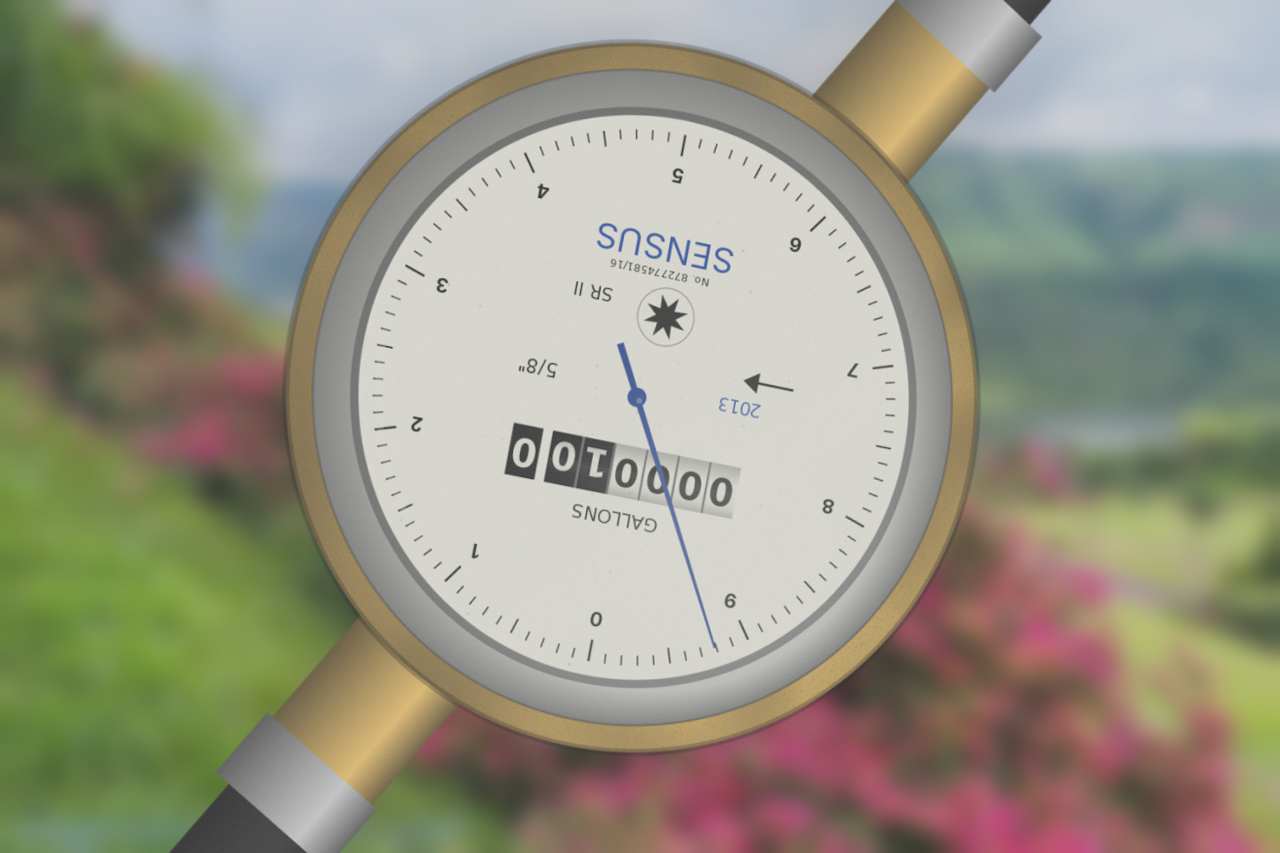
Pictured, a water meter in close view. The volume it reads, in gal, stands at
99.2 gal
